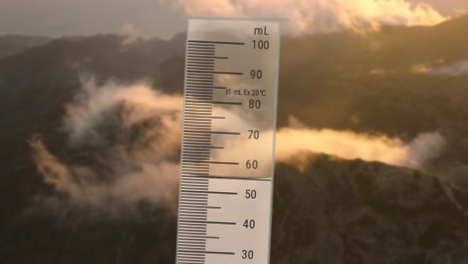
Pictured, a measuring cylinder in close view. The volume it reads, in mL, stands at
55 mL
